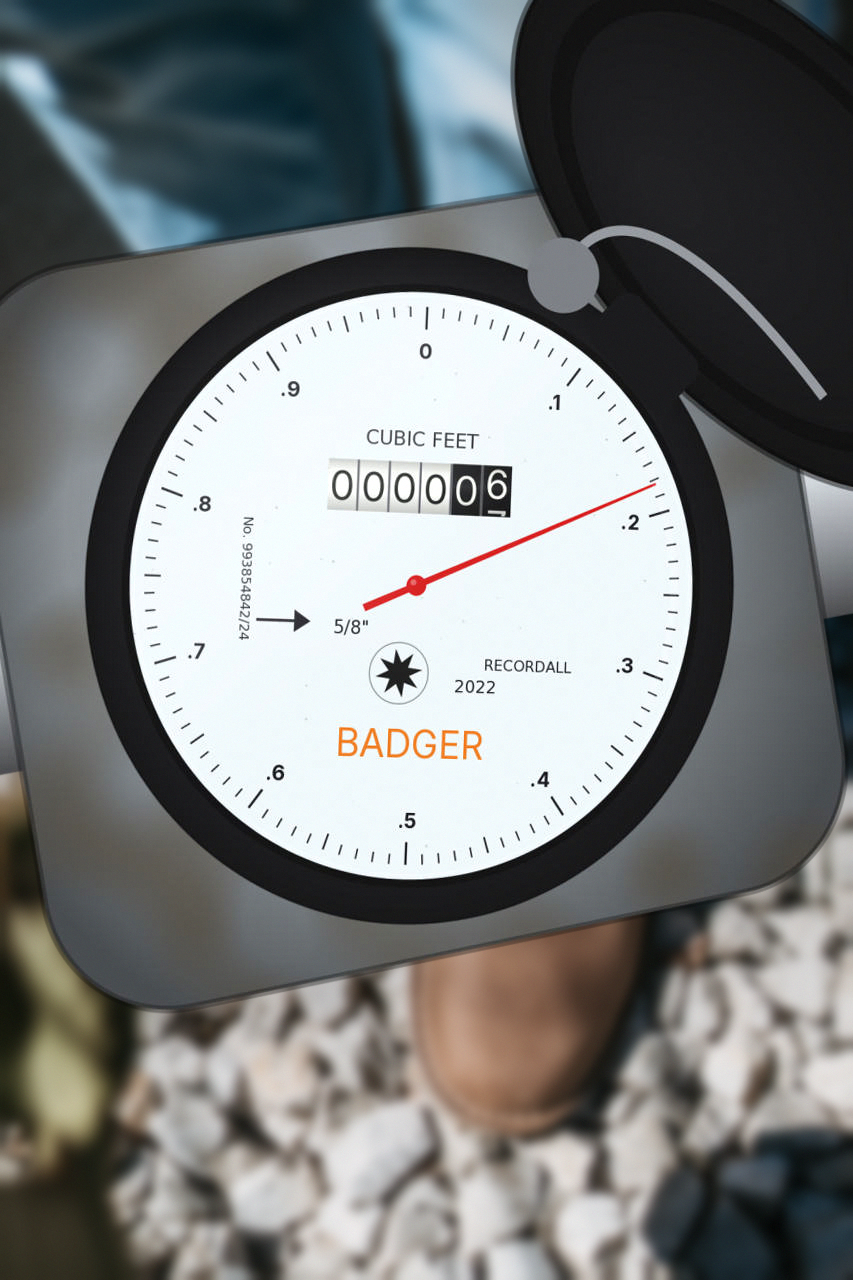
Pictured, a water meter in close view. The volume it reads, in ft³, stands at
6.18 ft³
